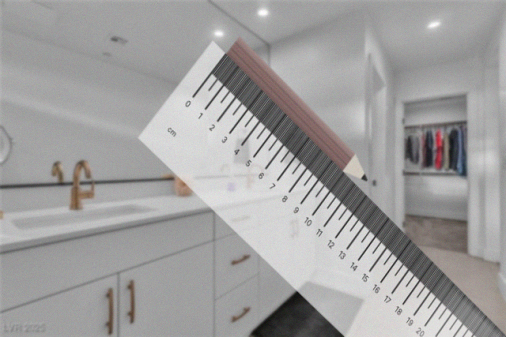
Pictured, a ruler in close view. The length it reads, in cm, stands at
11.5 cm
